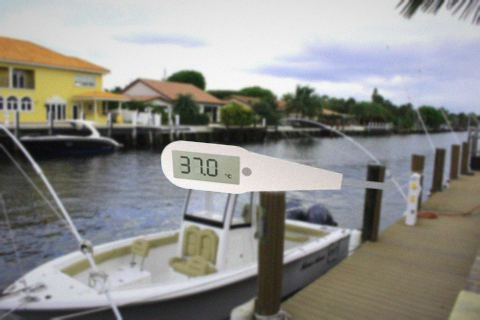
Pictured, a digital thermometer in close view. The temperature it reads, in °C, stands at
37.0 °C
